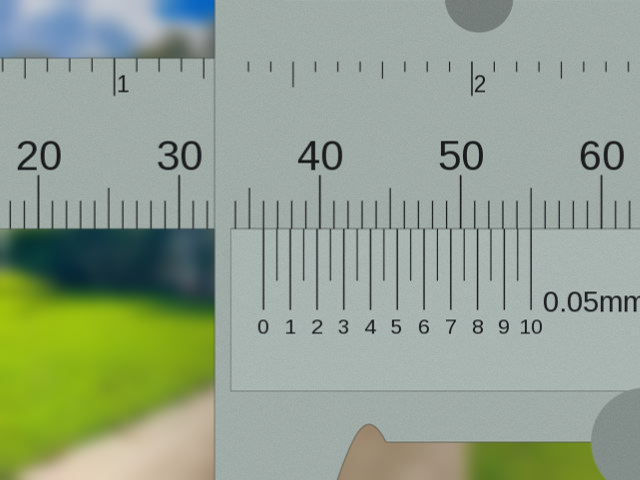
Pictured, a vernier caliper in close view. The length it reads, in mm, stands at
36.0 mm
